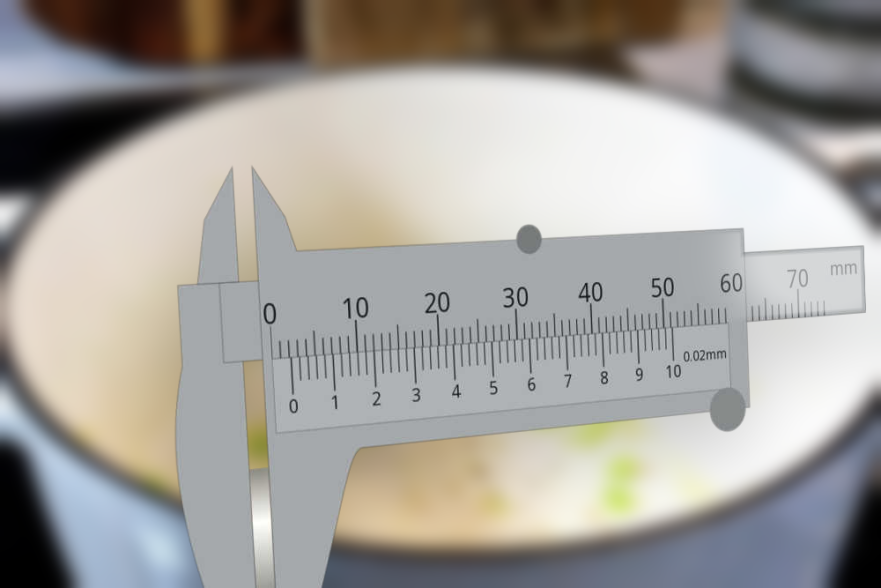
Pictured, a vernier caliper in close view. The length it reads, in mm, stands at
2.2 mm
